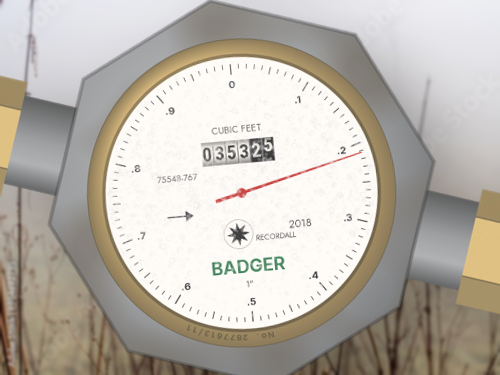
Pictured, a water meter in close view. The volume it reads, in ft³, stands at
35325.21 ft³
